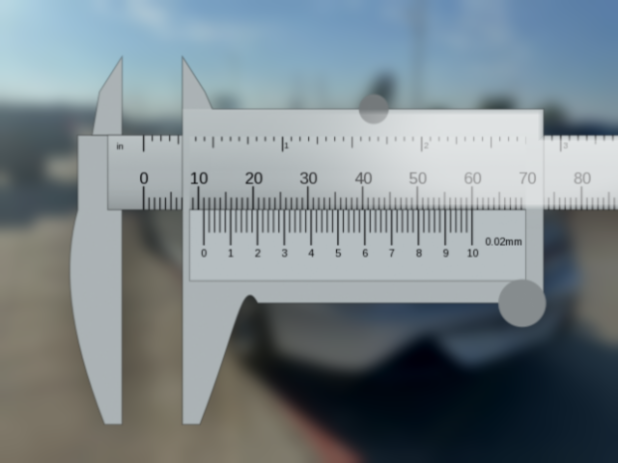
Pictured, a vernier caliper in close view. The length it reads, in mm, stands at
11.0 mm
